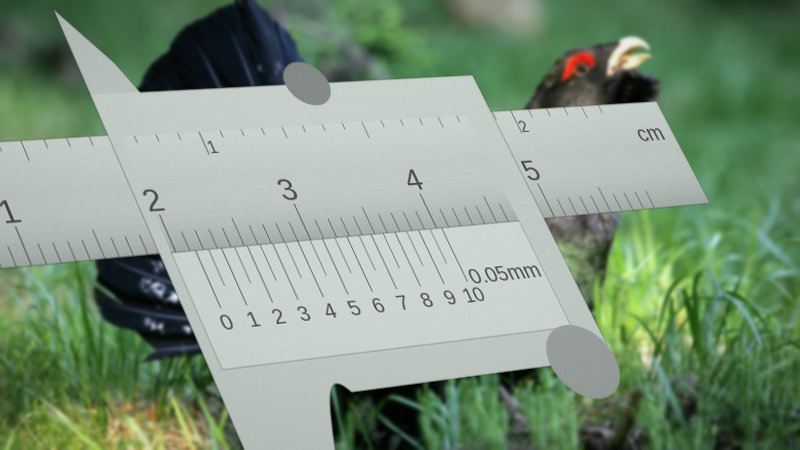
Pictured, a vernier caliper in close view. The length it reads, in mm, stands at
21.4 mm
